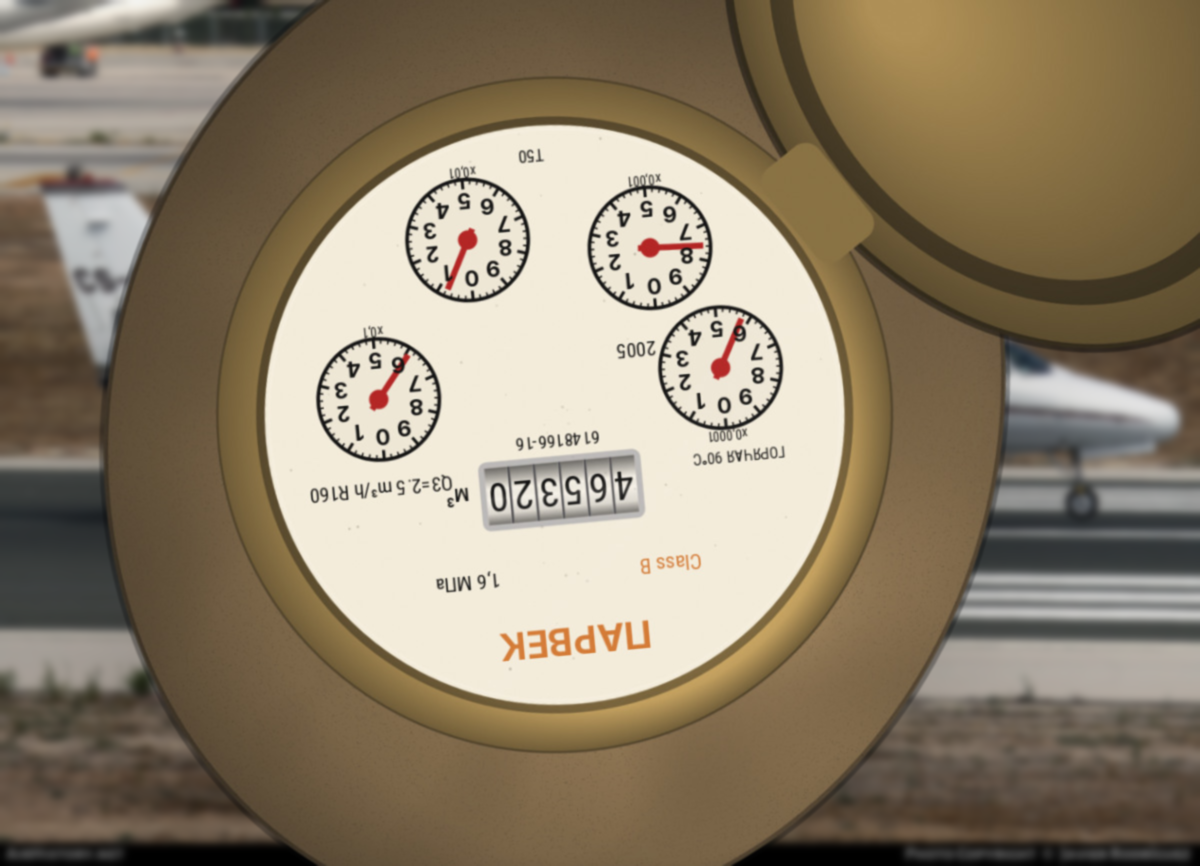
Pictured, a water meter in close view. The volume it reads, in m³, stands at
465320.6075 m³
